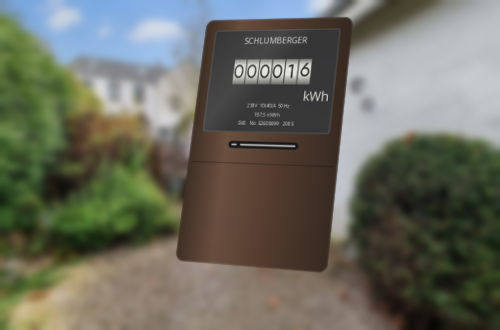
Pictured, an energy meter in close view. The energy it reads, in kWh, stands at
16 kWh
